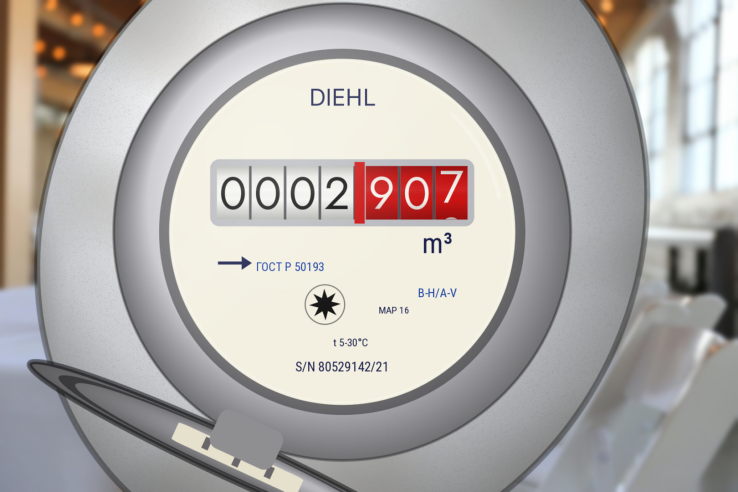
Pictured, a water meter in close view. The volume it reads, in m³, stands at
2.907 m³
